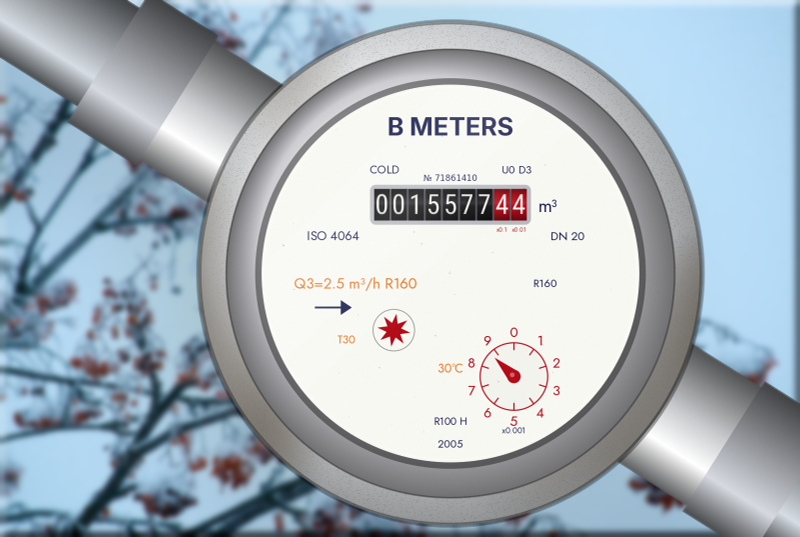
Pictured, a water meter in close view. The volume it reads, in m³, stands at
15577.448 m³
